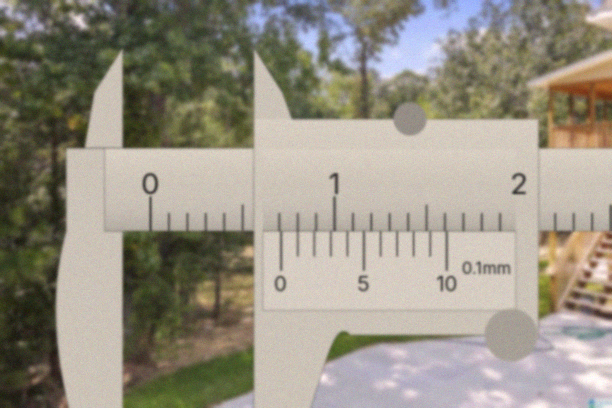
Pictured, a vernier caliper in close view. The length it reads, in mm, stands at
7.1 mm
